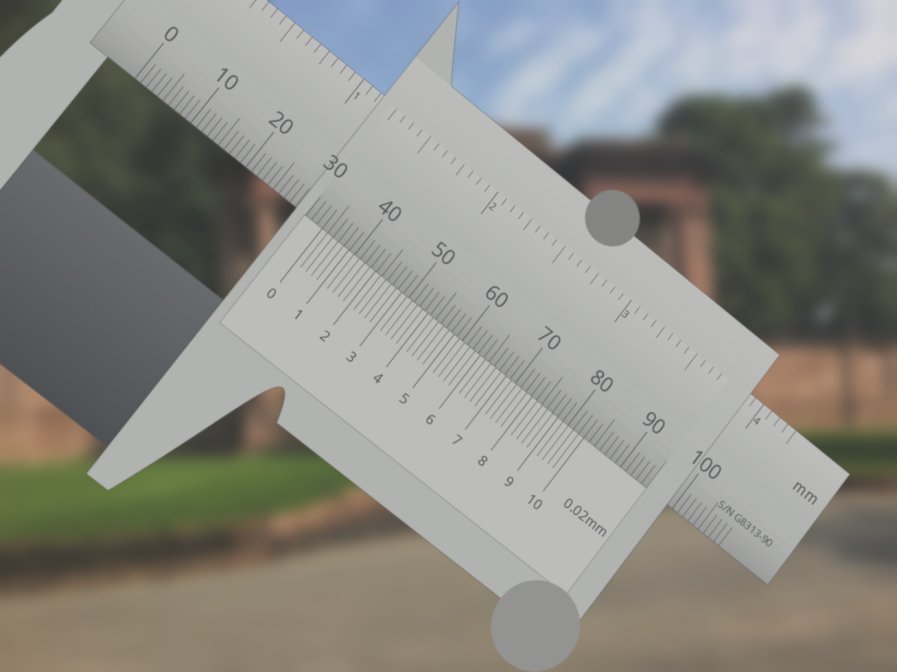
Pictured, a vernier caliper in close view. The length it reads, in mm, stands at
34.0 mm
